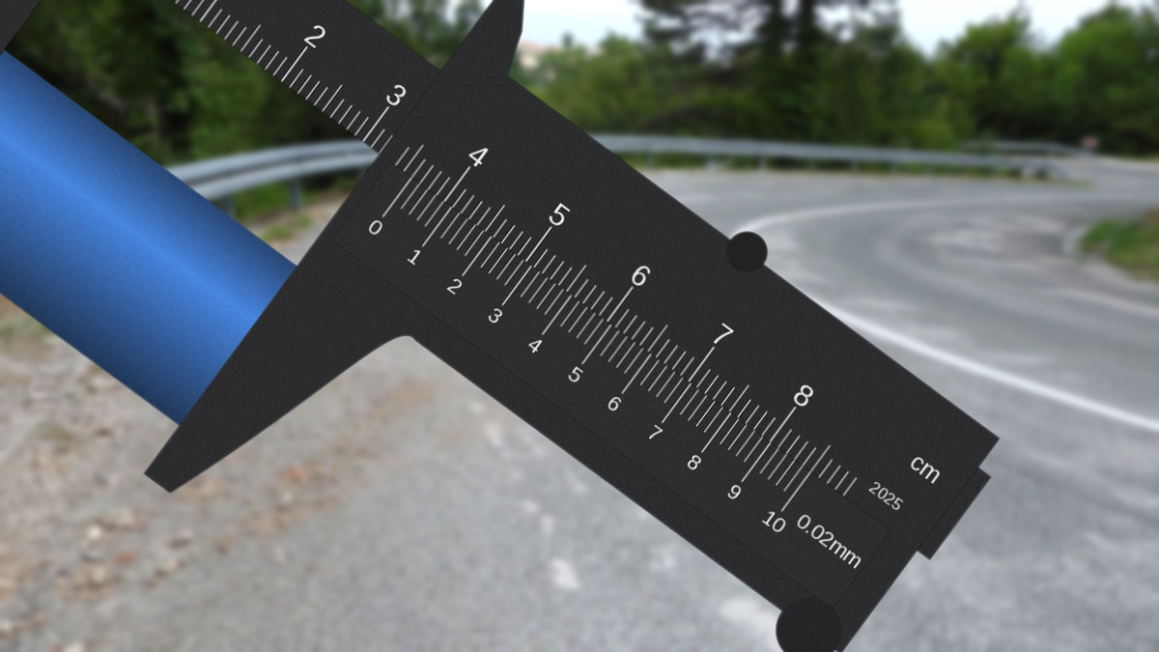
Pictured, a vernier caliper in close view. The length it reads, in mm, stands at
36.0 mm
